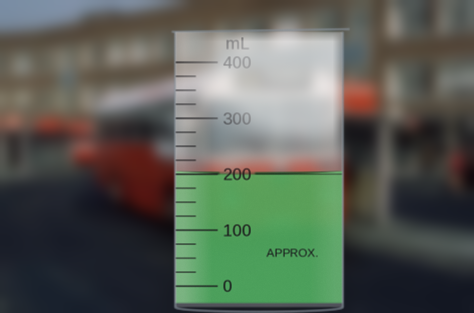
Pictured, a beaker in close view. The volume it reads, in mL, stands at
200 mL
